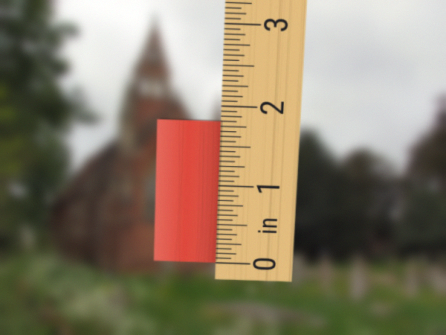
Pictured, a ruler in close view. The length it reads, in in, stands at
1.8125 in
